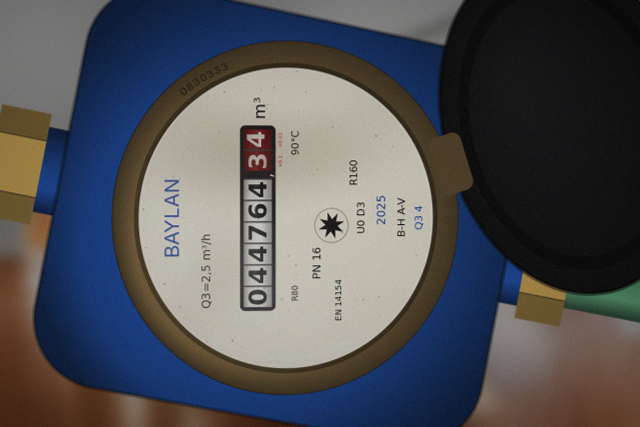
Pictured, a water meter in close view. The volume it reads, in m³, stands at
44764.34 m³
